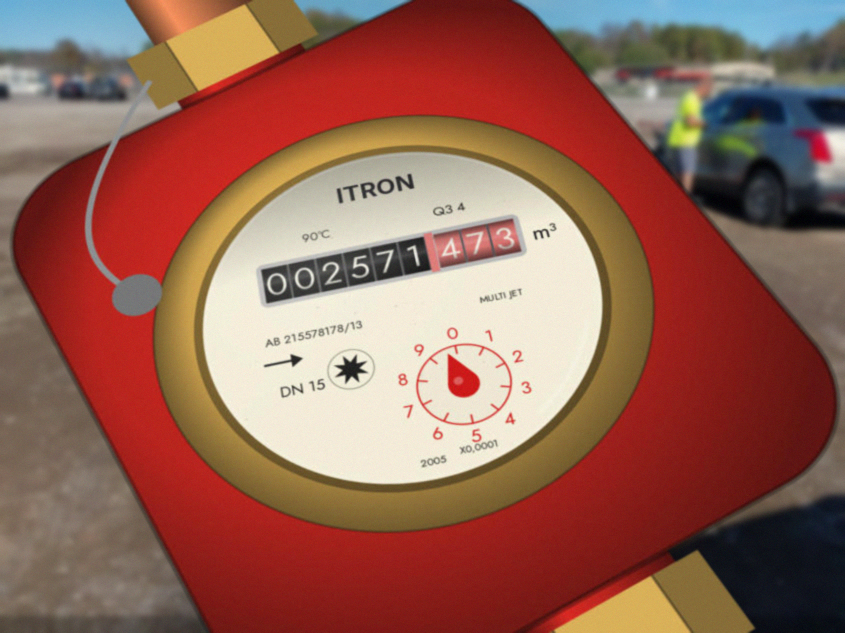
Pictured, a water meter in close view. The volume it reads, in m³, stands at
2571.4729 m³
